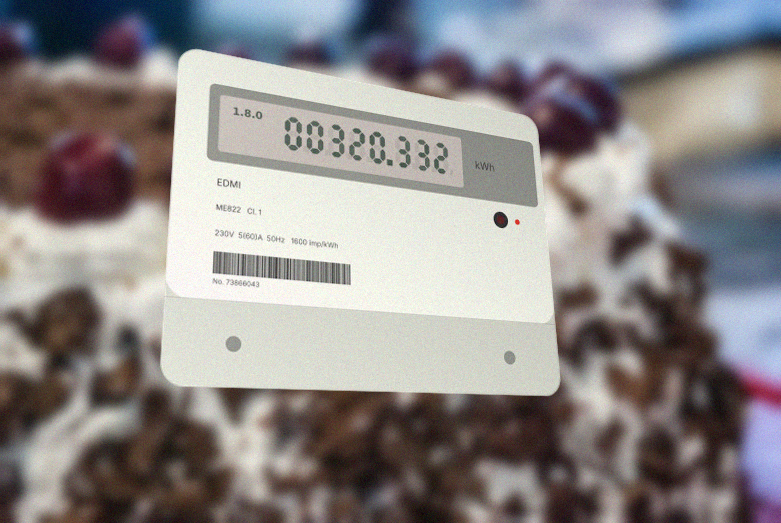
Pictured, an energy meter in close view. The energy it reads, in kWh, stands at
320.332 kWh
